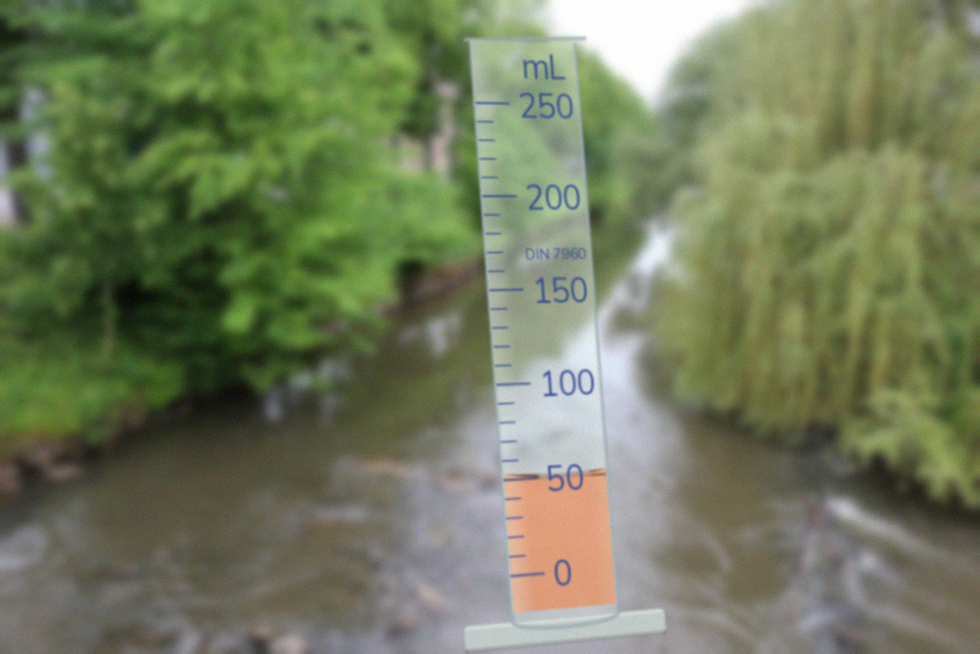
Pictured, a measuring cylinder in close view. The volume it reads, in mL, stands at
50 mL
